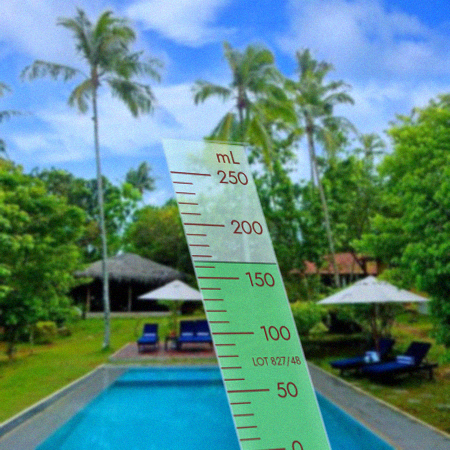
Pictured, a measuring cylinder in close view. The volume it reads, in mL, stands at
165 mL
